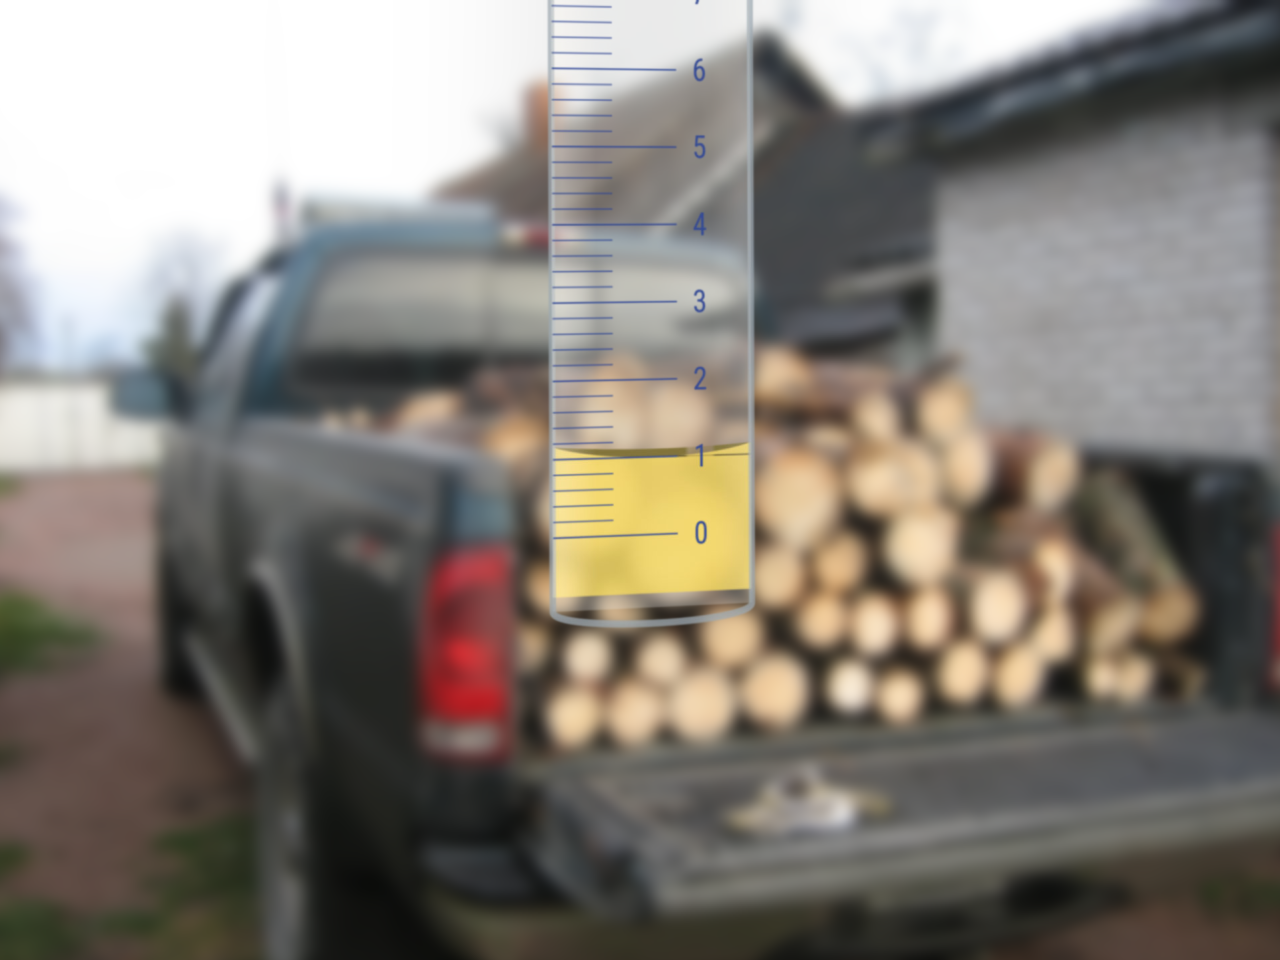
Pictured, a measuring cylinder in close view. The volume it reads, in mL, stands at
1 mL
